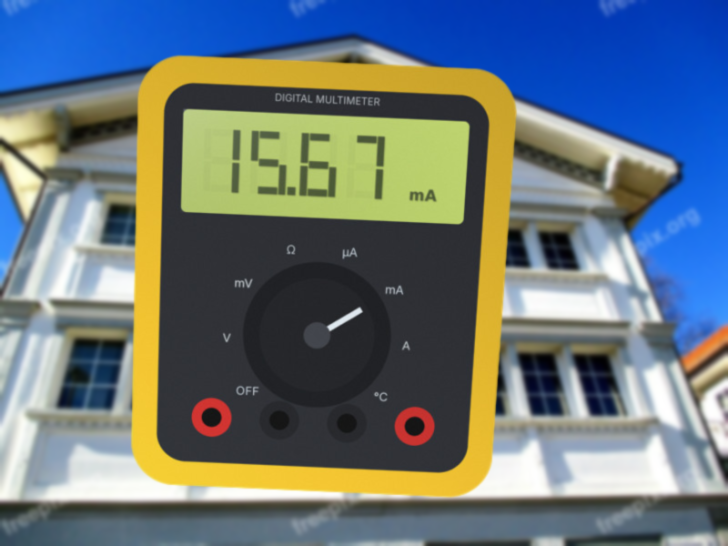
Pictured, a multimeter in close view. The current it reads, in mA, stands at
15.67 mA
